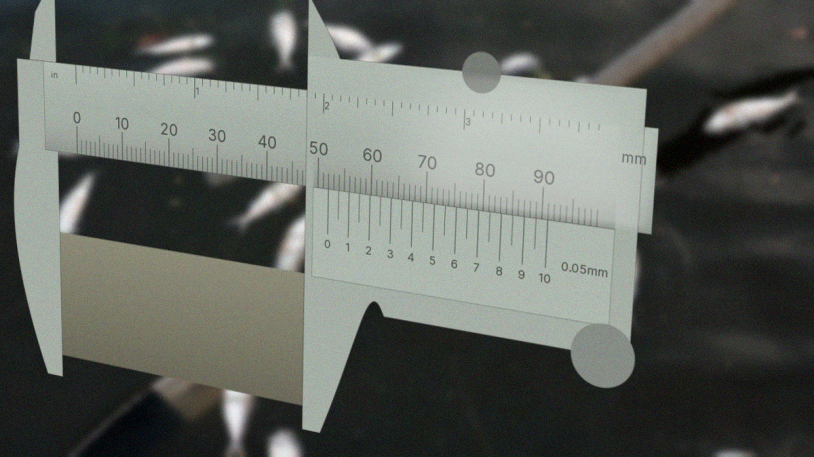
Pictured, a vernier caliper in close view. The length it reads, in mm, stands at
52.0 mm
